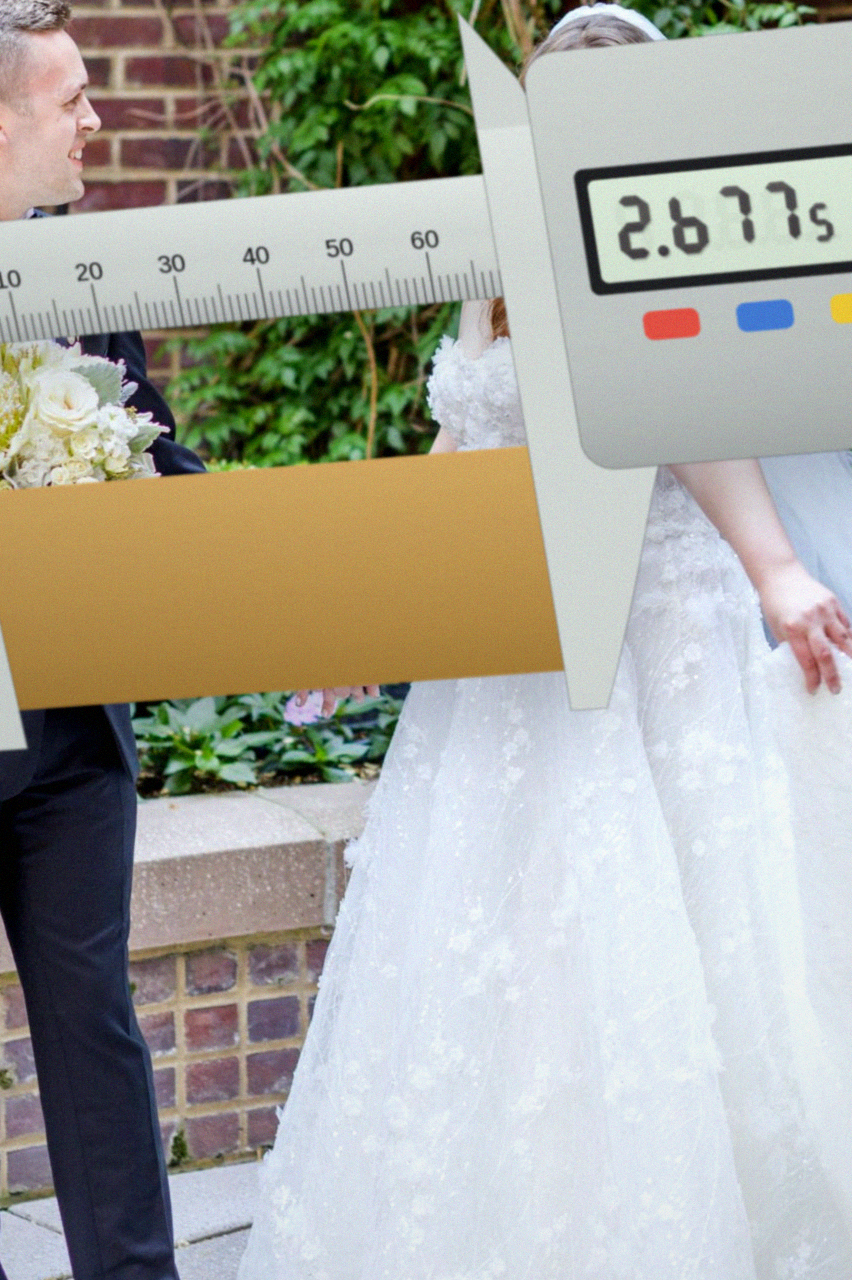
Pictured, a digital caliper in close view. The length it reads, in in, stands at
2.6775 in
